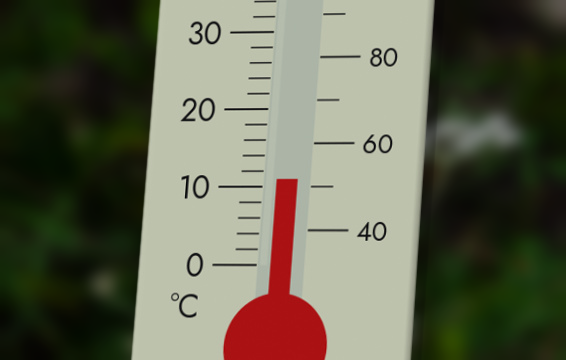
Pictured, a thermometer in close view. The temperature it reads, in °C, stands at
11 °C
